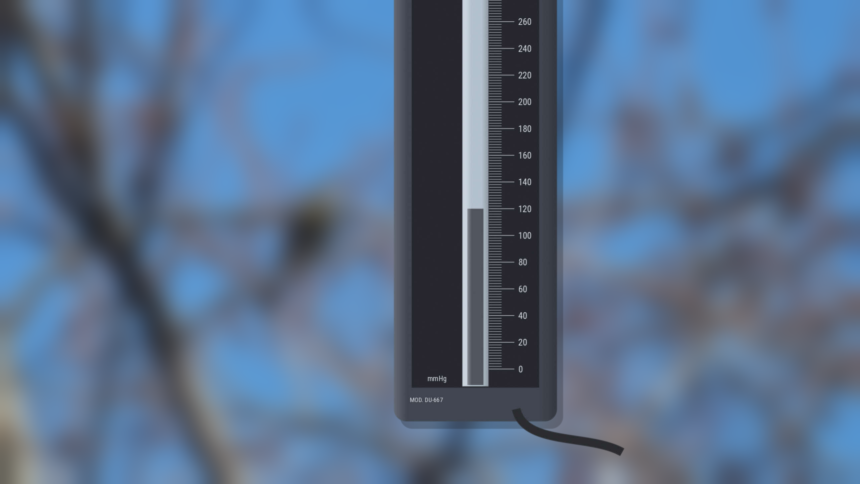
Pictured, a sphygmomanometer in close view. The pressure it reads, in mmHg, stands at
120 mmHg
